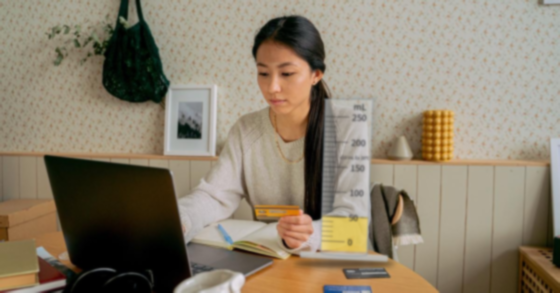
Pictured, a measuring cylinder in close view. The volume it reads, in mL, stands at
50 mL
